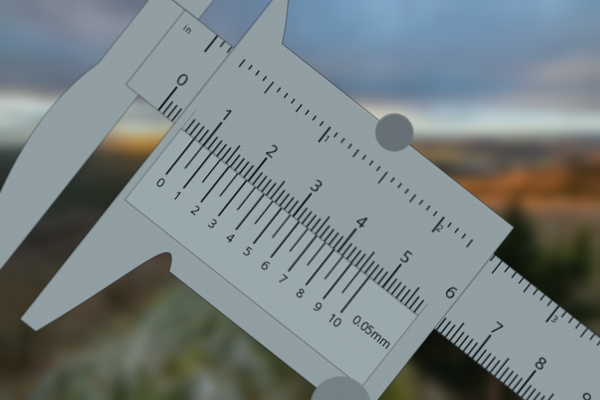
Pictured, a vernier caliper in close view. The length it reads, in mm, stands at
8.0 mm
